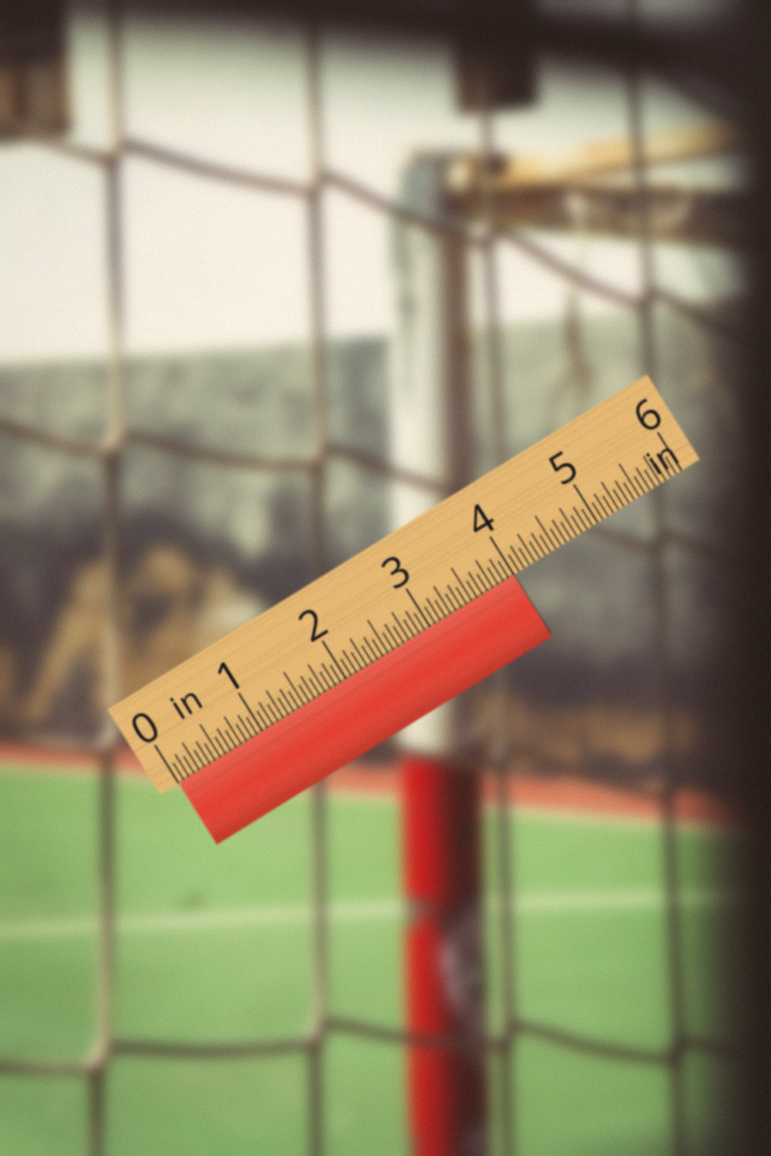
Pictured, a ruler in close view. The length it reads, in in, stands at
4 in
